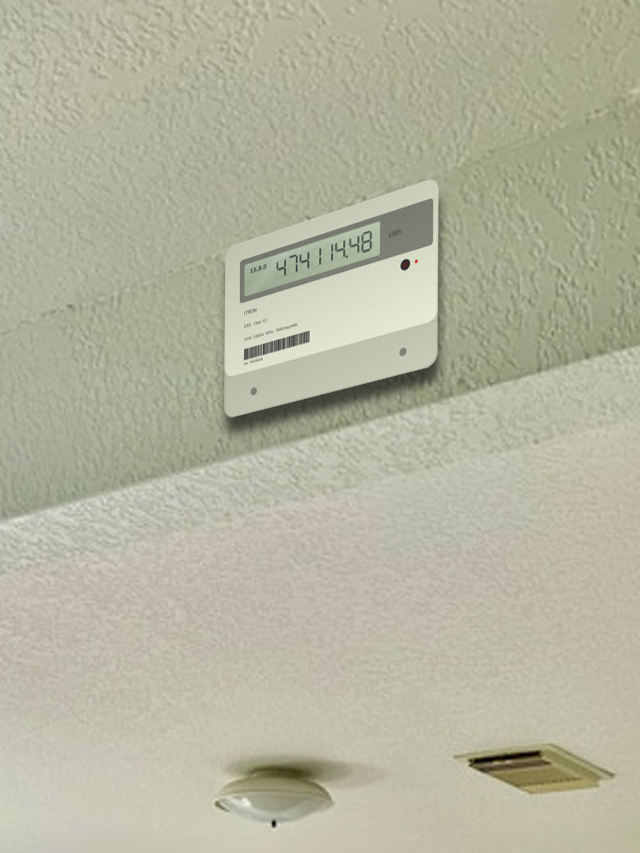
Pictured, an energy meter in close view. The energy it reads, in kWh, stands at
474114.48 kWh
